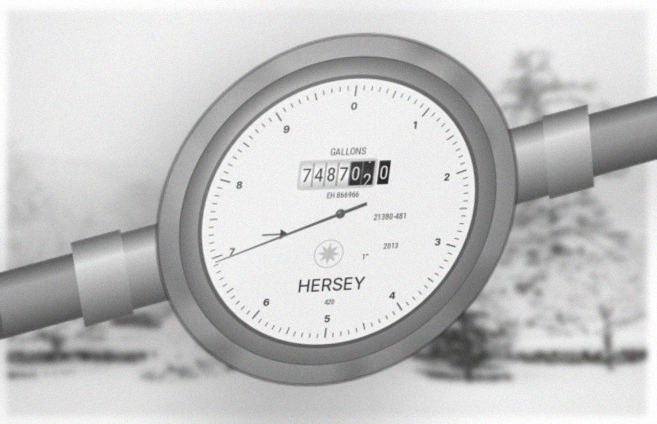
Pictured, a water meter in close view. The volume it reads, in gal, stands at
7487016.9 gal
